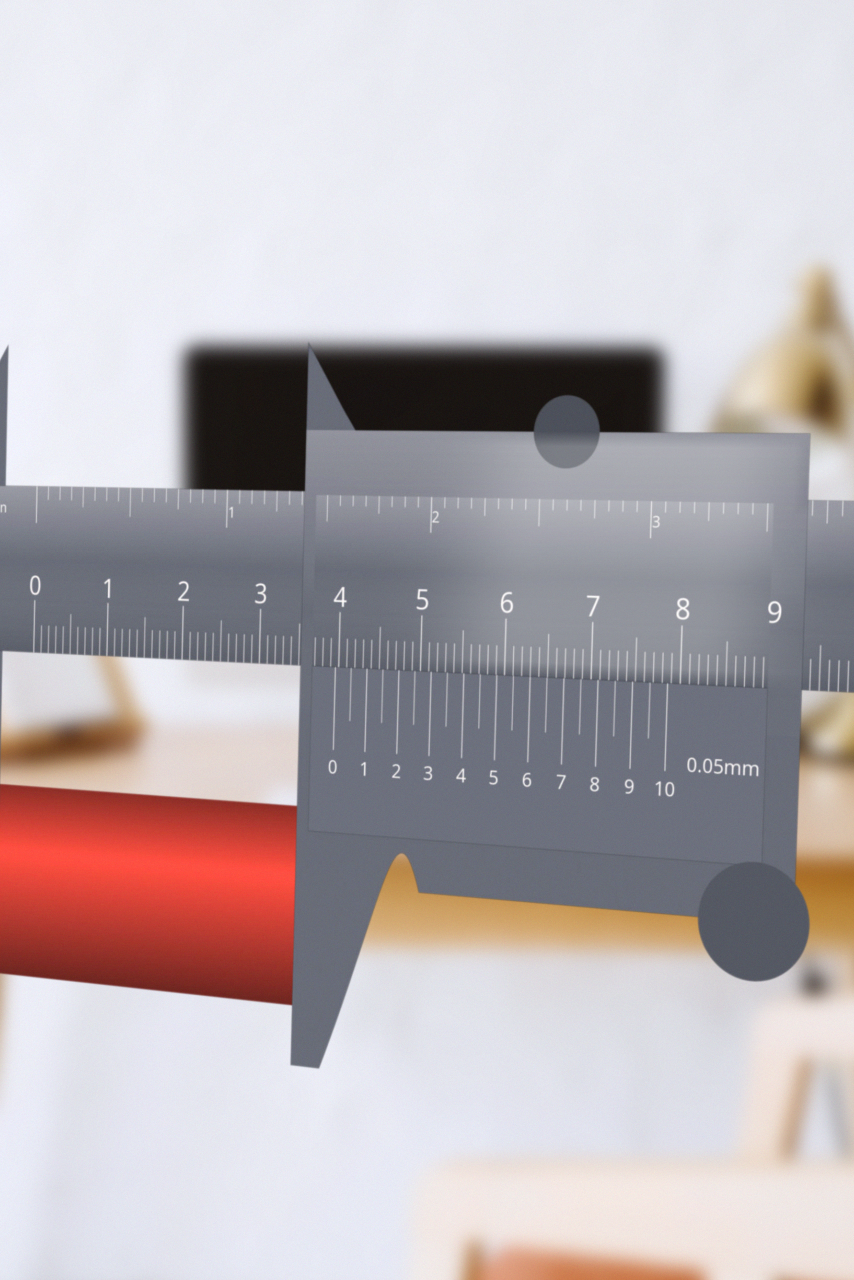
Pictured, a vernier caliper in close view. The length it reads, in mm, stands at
39.6 mm
